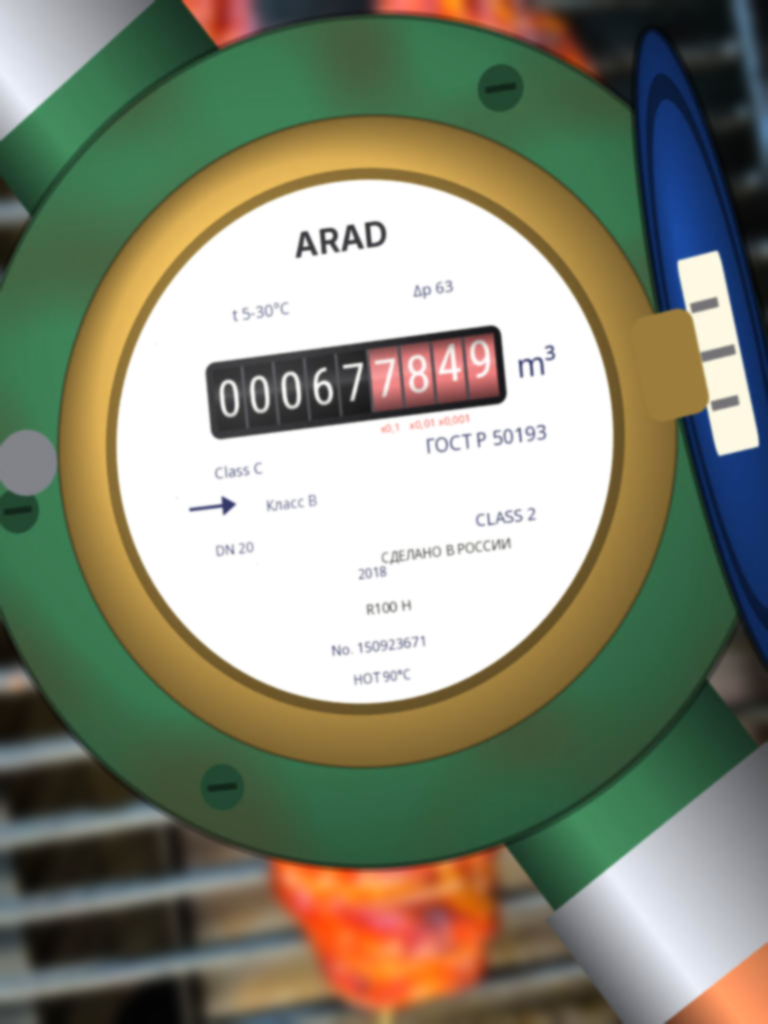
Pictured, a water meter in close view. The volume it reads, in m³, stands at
67.7849 m³
